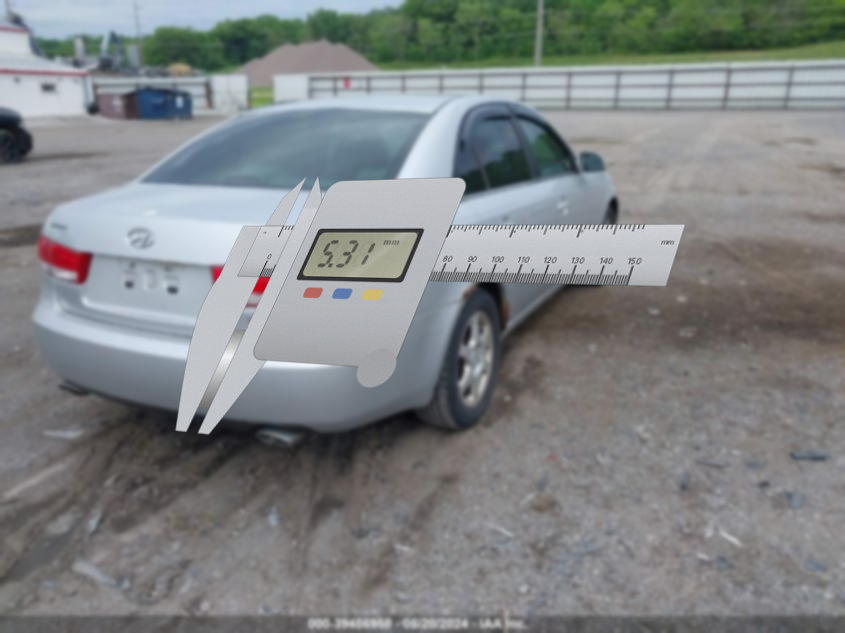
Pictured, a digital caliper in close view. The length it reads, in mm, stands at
5.31 mm
